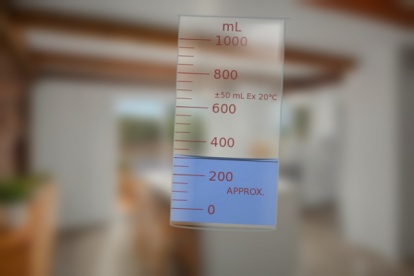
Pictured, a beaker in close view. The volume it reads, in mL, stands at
300 mL
